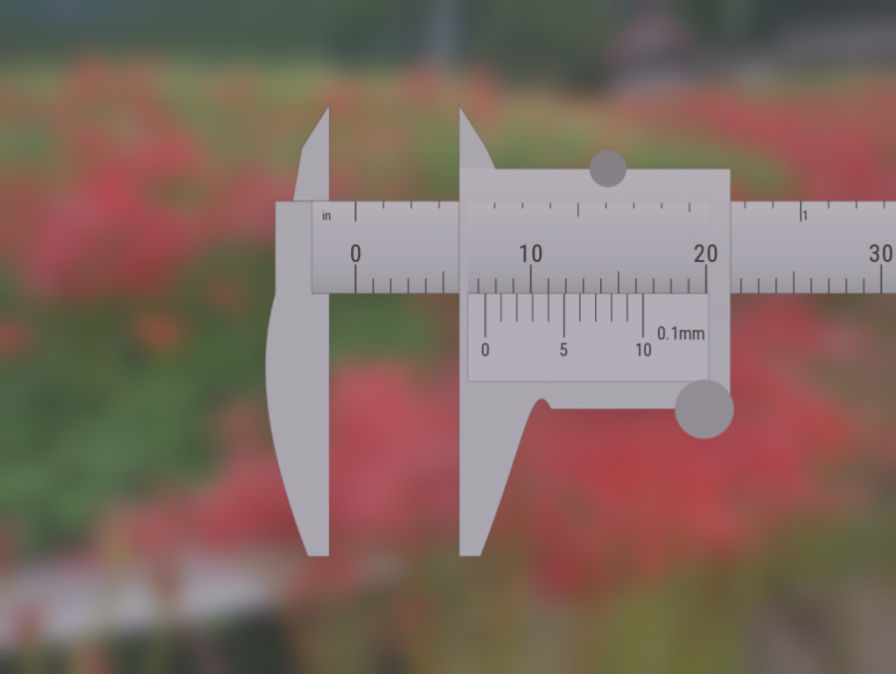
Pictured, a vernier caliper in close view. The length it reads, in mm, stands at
7.4 mm
